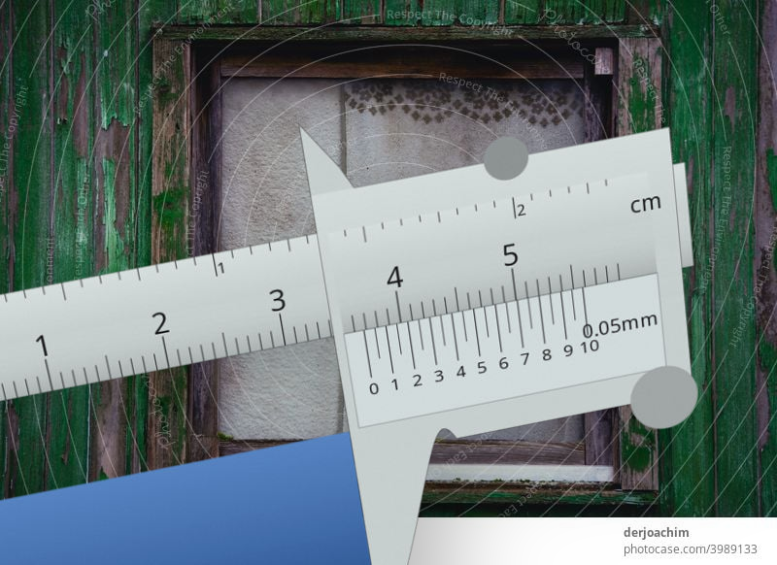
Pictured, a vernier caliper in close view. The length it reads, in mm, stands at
36.8 mm
